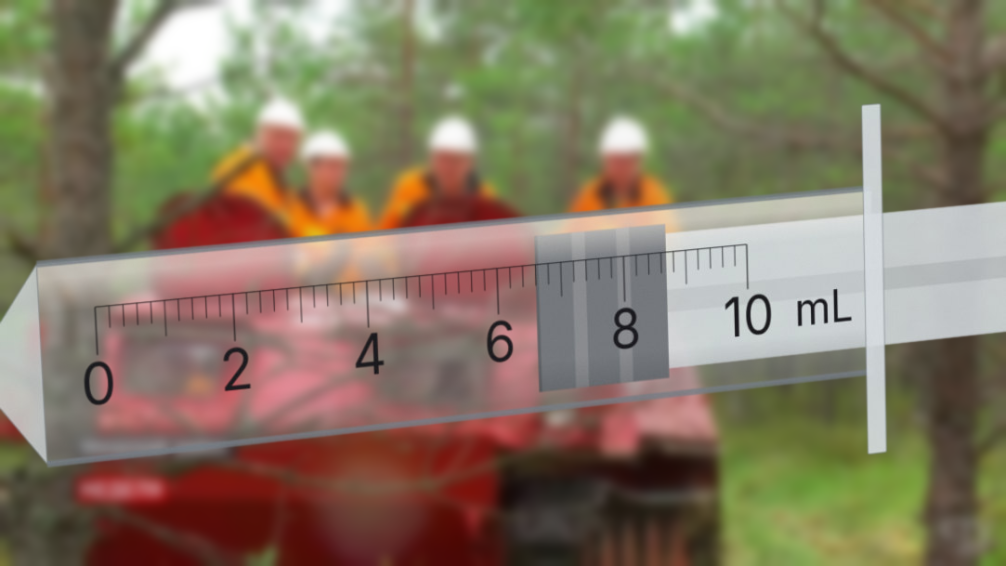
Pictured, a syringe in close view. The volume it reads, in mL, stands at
6.6 mL
